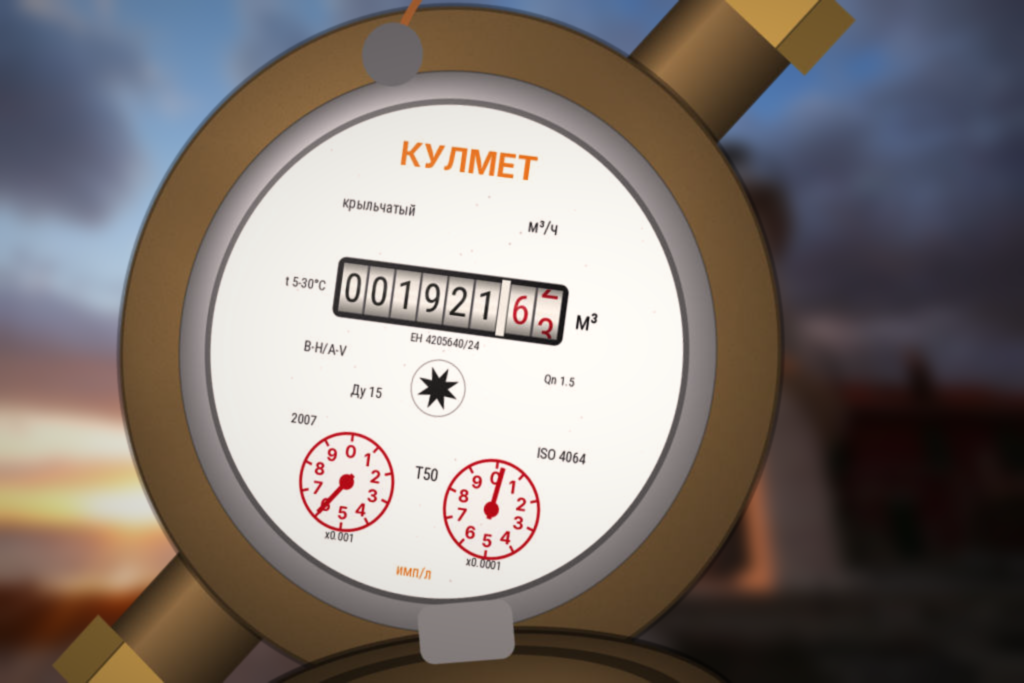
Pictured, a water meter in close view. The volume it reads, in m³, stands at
1921.6260 m³
